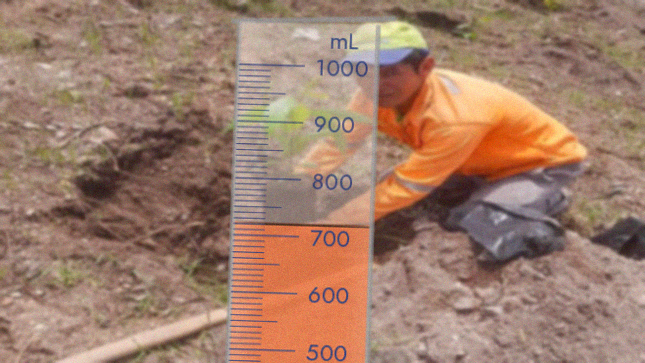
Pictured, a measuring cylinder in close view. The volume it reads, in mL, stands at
720 mL
